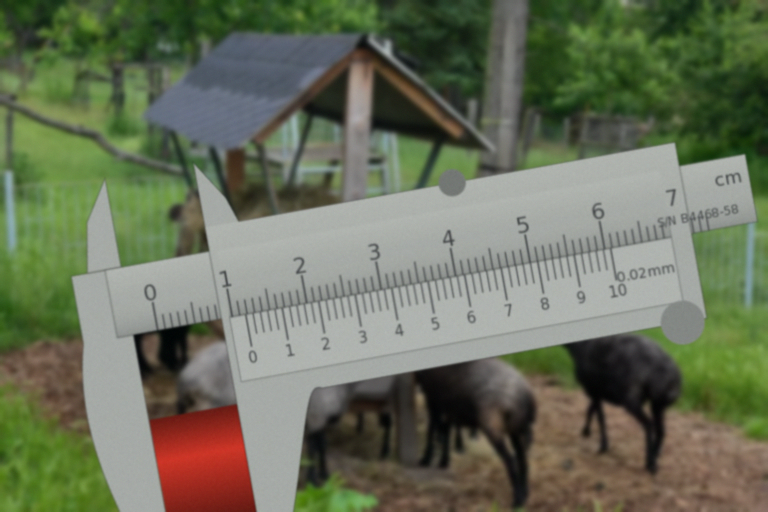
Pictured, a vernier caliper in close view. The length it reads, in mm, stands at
11.8 mm
